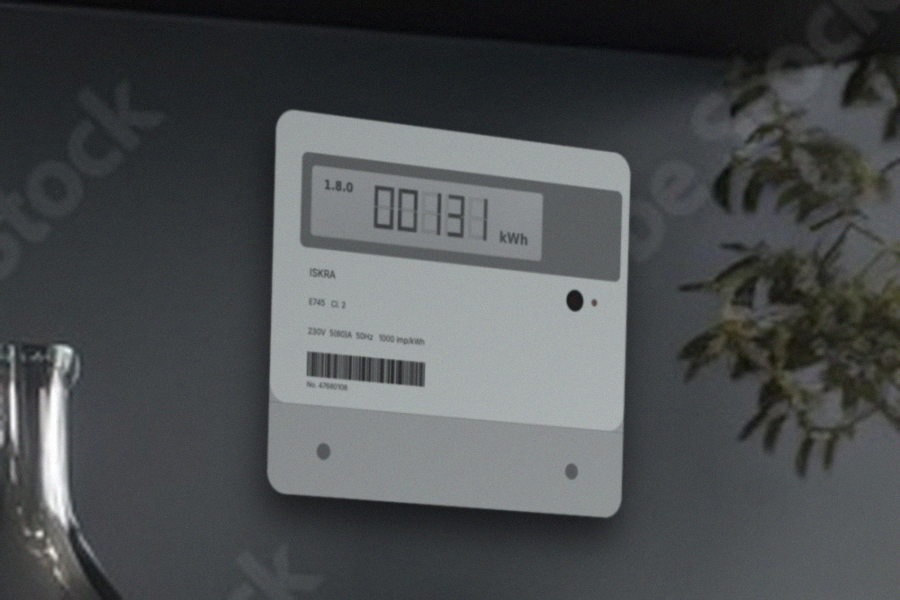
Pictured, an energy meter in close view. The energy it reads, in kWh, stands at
131 kWh
